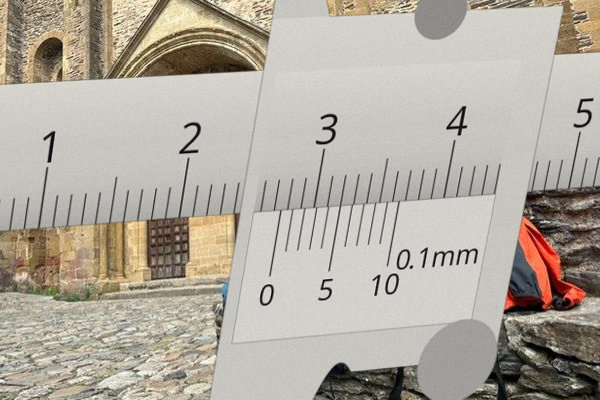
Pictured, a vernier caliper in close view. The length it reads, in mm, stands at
27.5 mm
